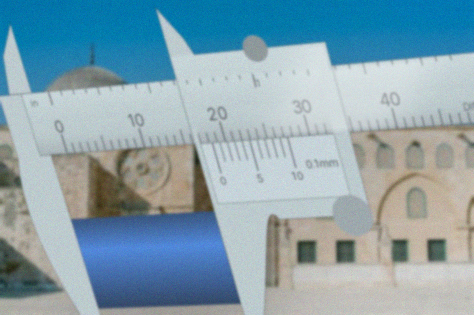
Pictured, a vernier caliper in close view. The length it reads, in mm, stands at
18.4 mm
